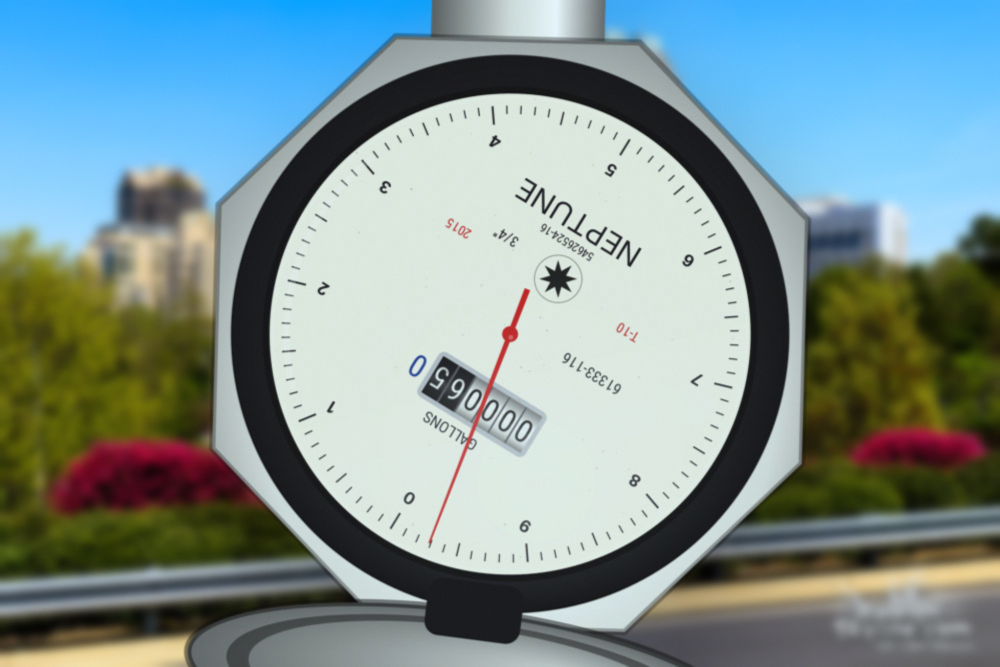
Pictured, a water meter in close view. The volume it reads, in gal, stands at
649.7 gal
